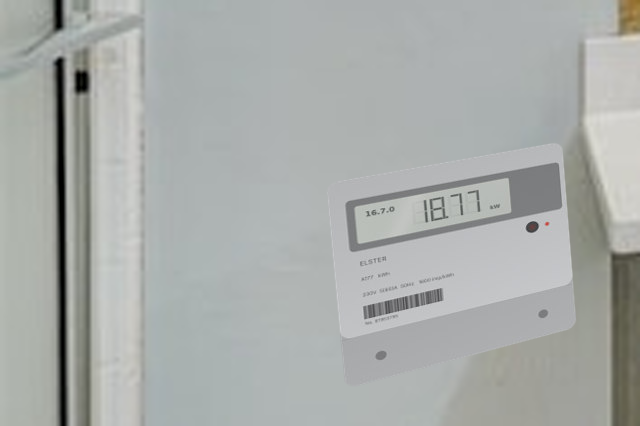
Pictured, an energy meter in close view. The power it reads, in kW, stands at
18.77 kW
